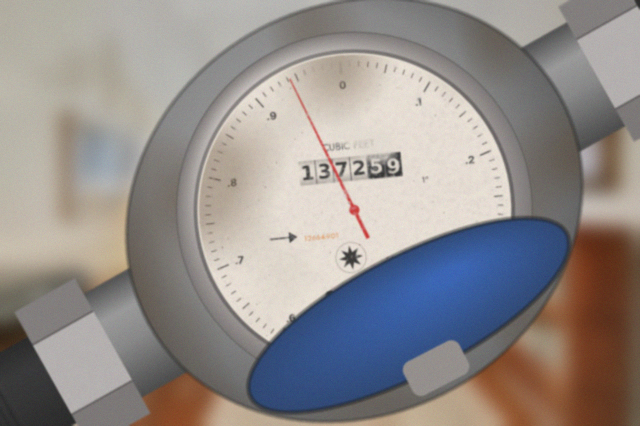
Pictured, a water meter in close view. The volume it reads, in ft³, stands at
137258.94 ft³
